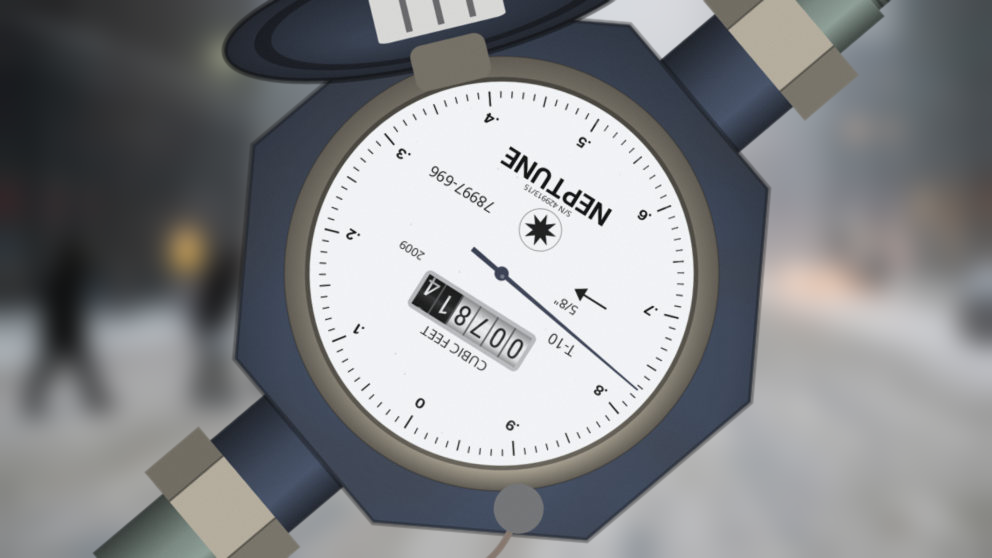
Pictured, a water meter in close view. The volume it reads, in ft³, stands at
7813.77 ft³
